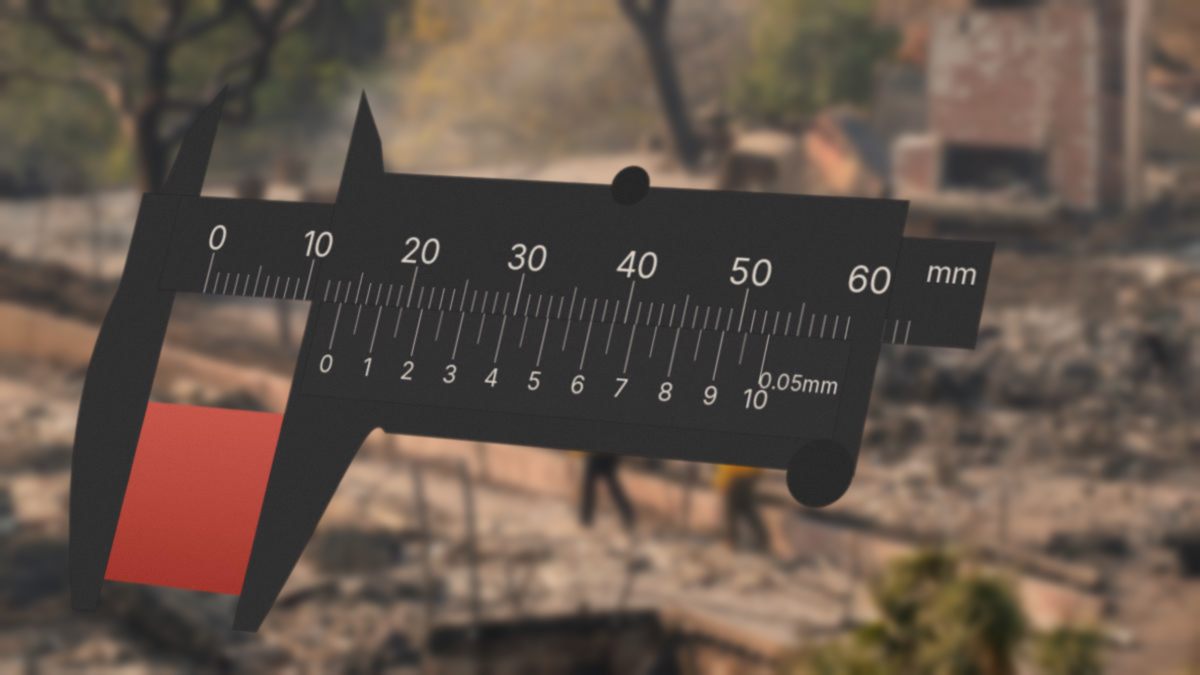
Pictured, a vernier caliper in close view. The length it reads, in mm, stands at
13.6 mm
